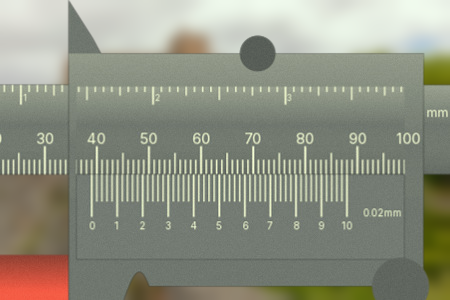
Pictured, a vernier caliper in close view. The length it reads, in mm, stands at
39.0 mm
